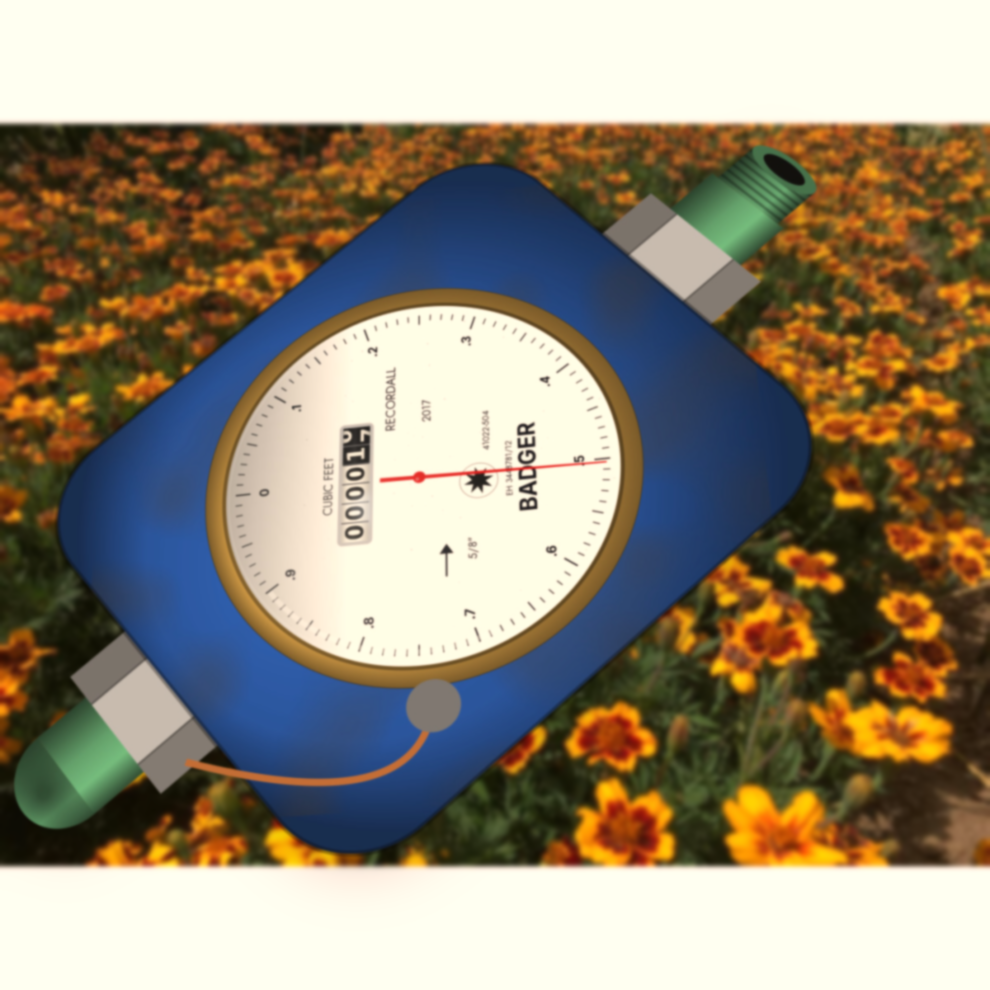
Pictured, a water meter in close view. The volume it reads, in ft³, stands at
16.50 ft³
